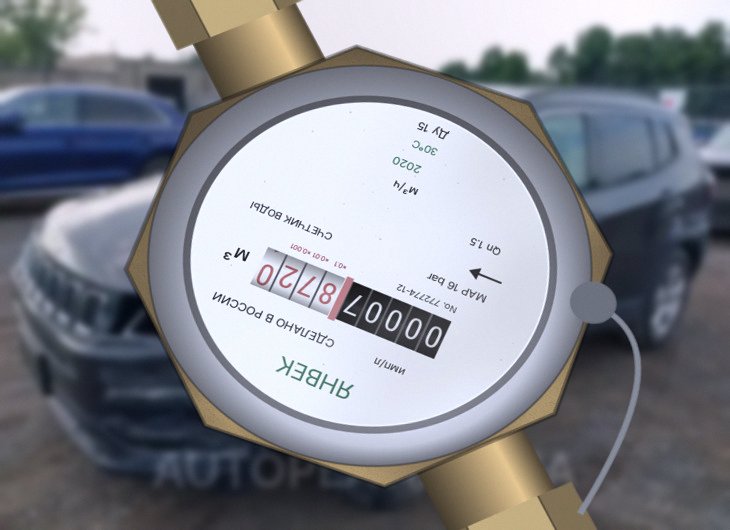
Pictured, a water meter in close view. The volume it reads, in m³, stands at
7.8720 m³
